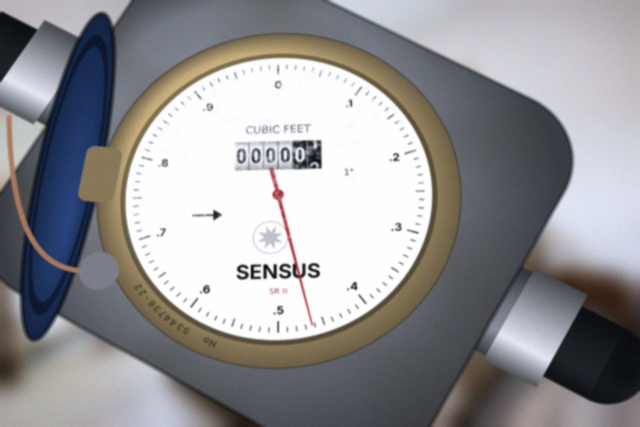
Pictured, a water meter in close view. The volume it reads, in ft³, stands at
1.46 ft³
